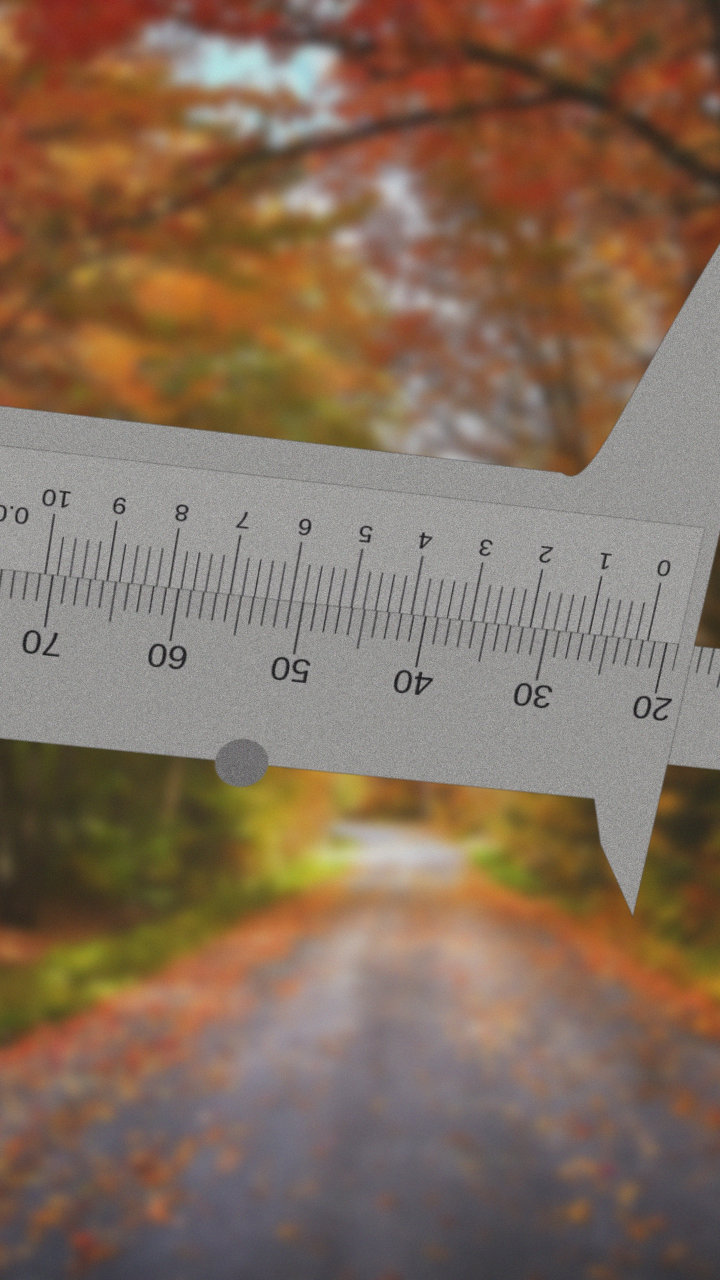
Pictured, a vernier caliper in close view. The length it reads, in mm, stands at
21.6 mm
